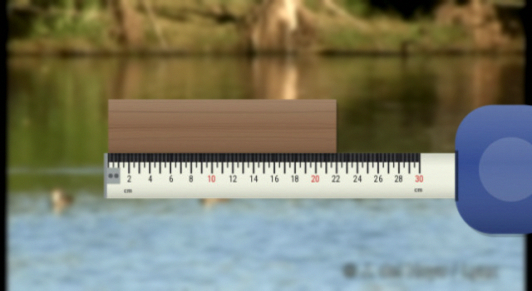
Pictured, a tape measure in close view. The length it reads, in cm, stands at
22 cm
